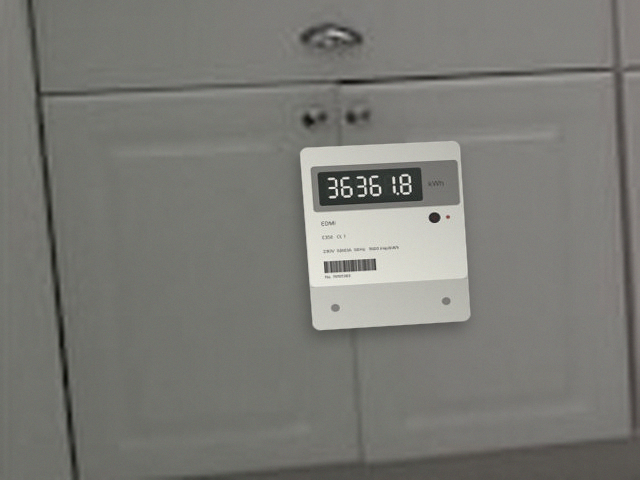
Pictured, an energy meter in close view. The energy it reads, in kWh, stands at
36361.8 kWh
